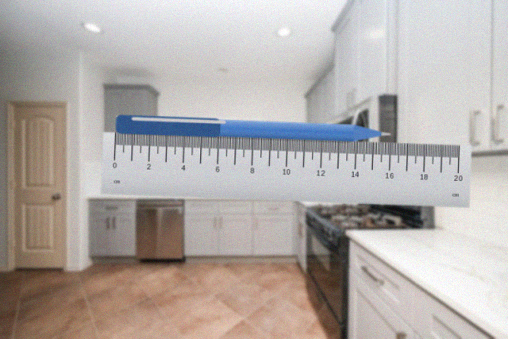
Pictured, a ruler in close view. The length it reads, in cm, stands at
16 cm
